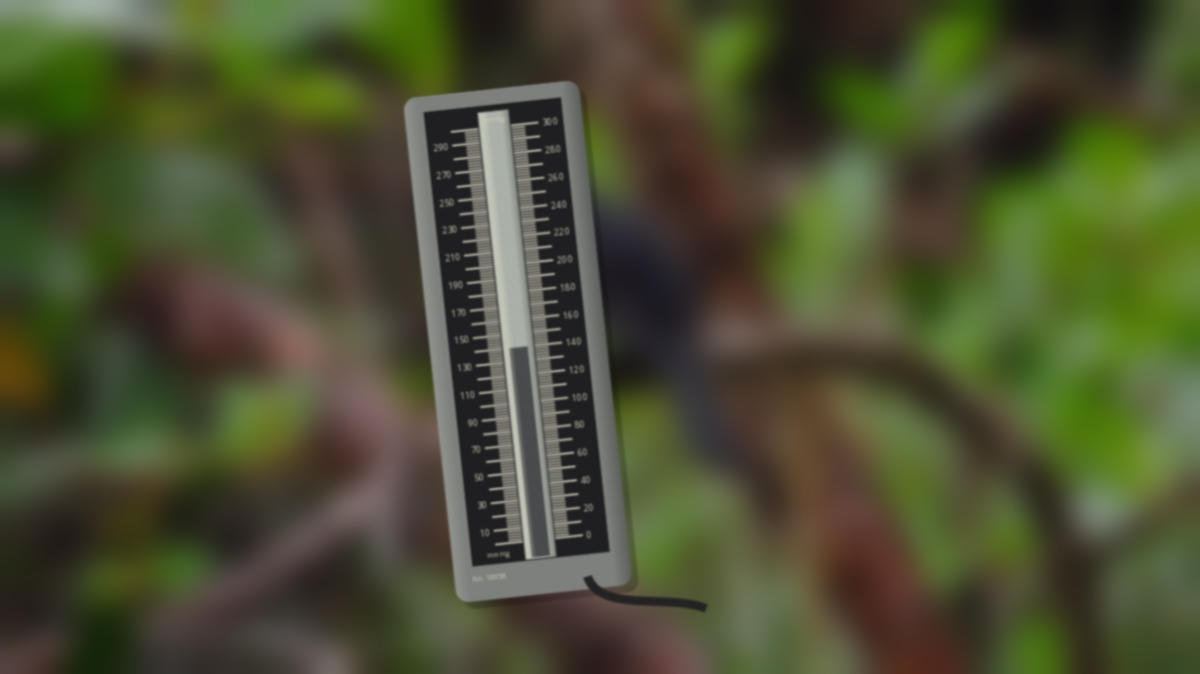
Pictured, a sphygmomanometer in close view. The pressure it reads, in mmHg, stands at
140 mmHg
